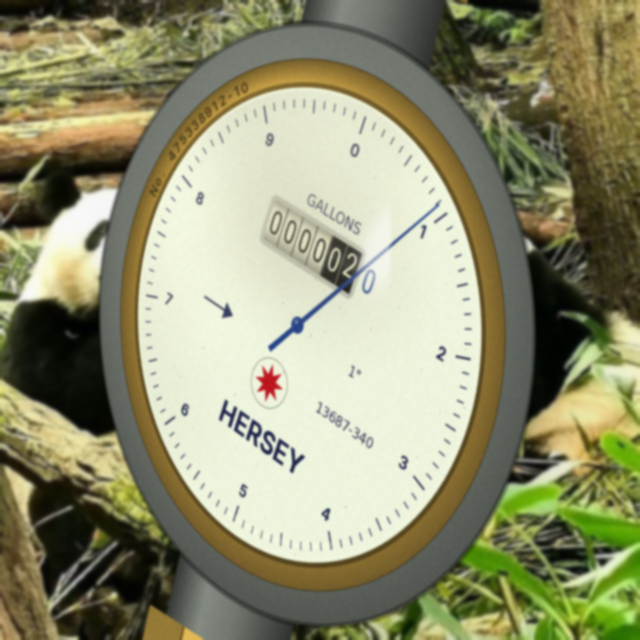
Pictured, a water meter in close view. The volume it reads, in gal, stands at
20.9 gal
